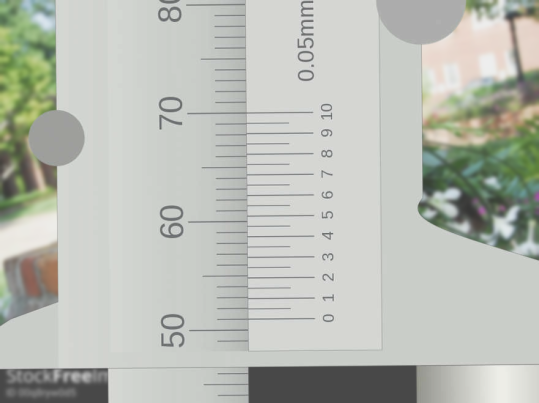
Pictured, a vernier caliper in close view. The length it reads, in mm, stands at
51.0 mm
